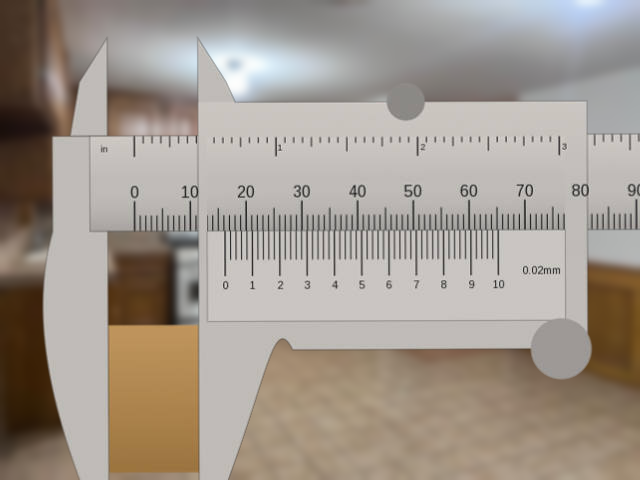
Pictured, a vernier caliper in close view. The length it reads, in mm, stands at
16.2 mm
